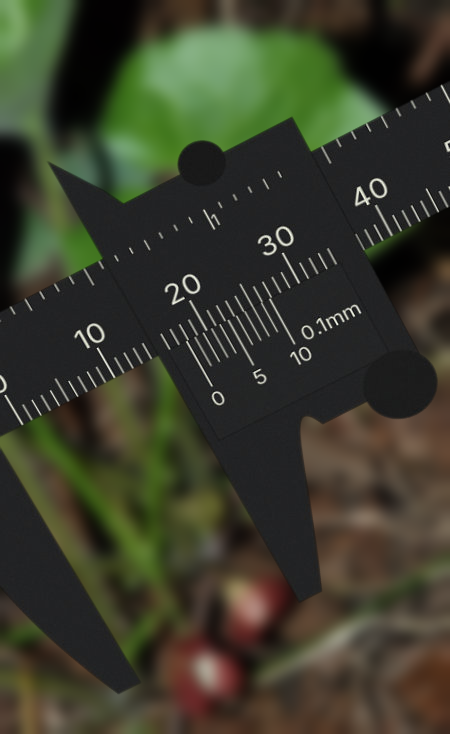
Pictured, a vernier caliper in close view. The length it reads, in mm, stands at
17.8 mm
